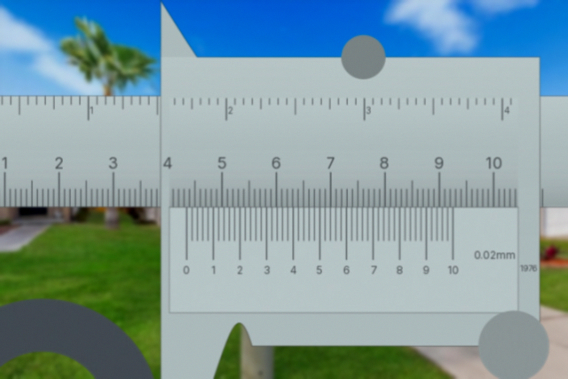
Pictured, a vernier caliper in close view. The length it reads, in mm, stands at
43.5 mm
